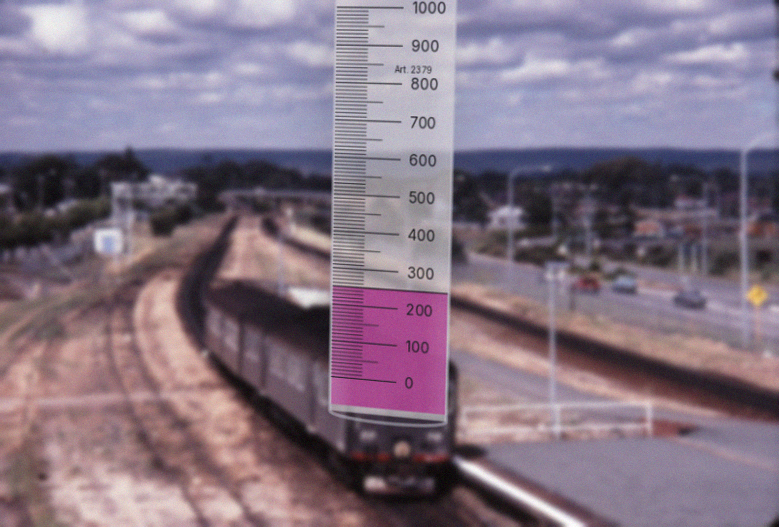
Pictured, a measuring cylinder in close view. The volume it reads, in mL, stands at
250 mL
